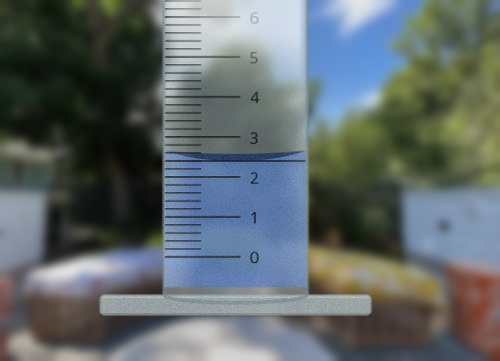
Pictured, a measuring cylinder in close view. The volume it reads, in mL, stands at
2.4 mL
